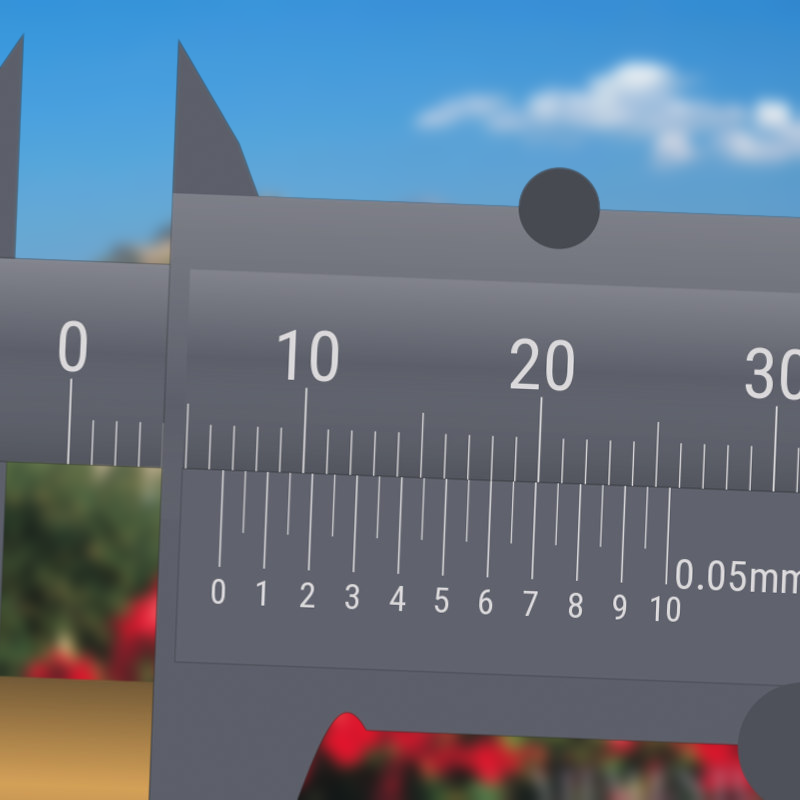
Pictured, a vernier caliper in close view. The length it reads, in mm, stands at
6.60 mm
